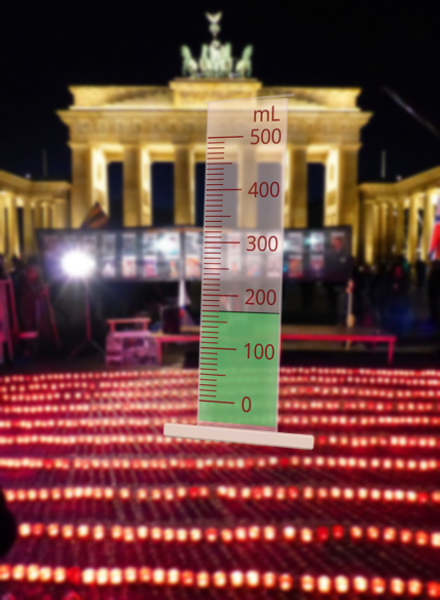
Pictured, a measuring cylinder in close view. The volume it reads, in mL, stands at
170 mL
